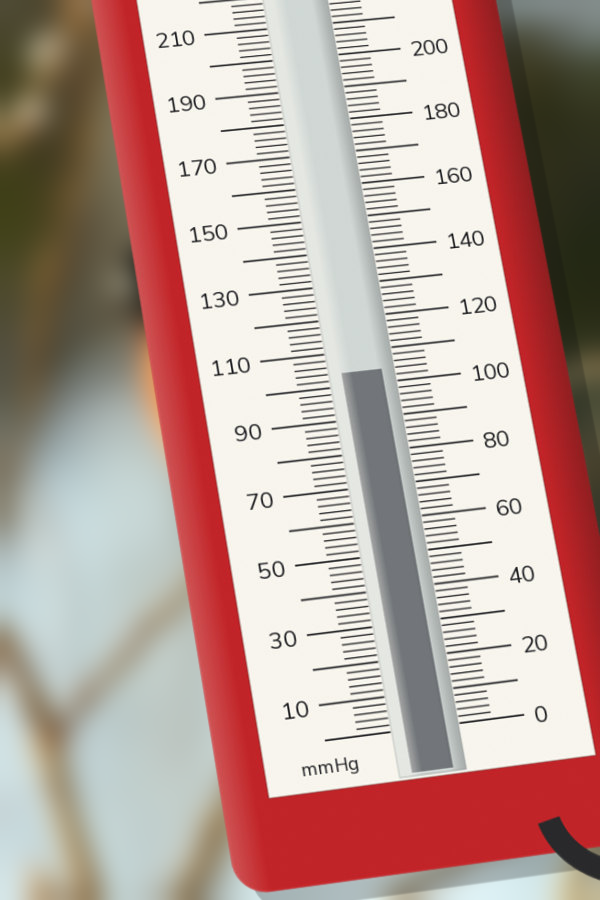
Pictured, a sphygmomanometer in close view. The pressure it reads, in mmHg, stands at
104 mmHg
